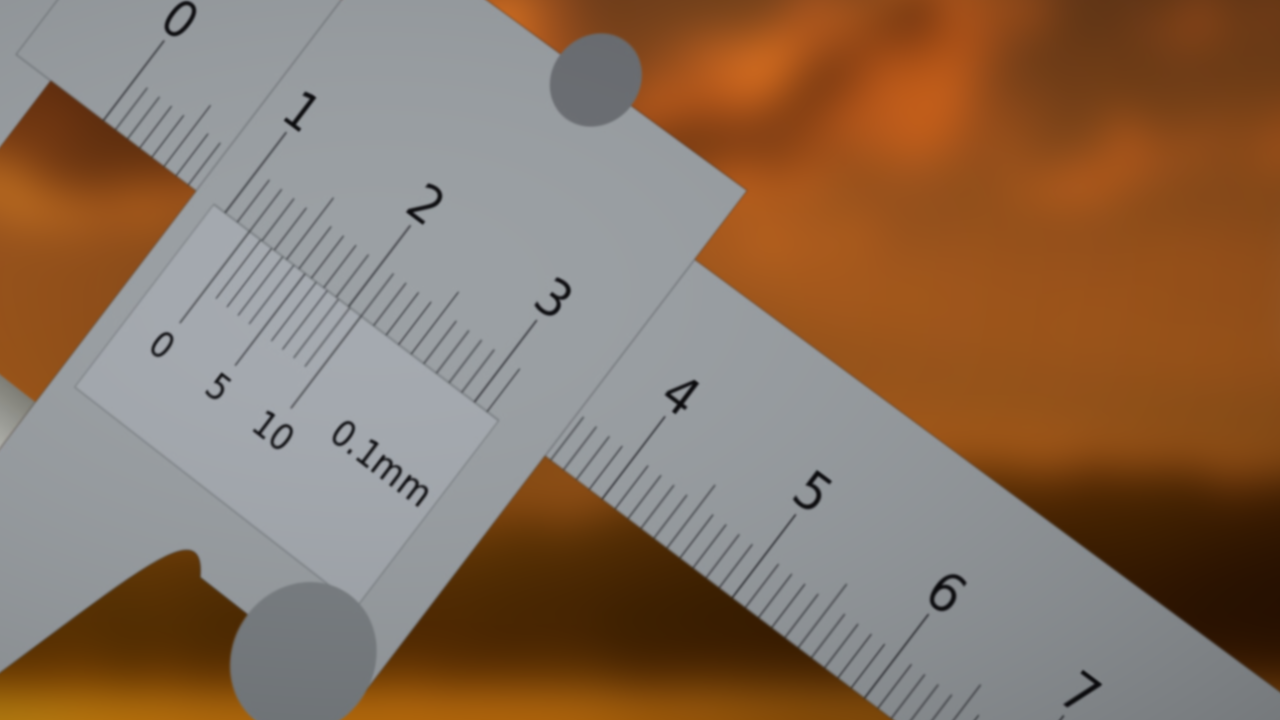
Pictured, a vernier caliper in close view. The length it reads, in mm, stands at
12.0 mm
